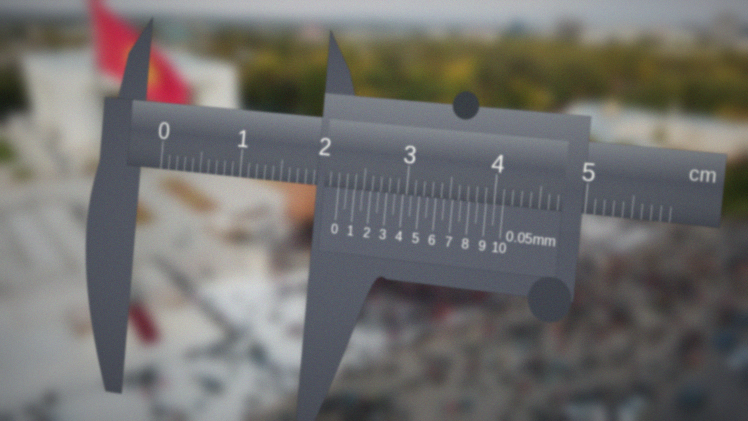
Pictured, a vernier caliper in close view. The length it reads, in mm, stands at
22.0 mm
